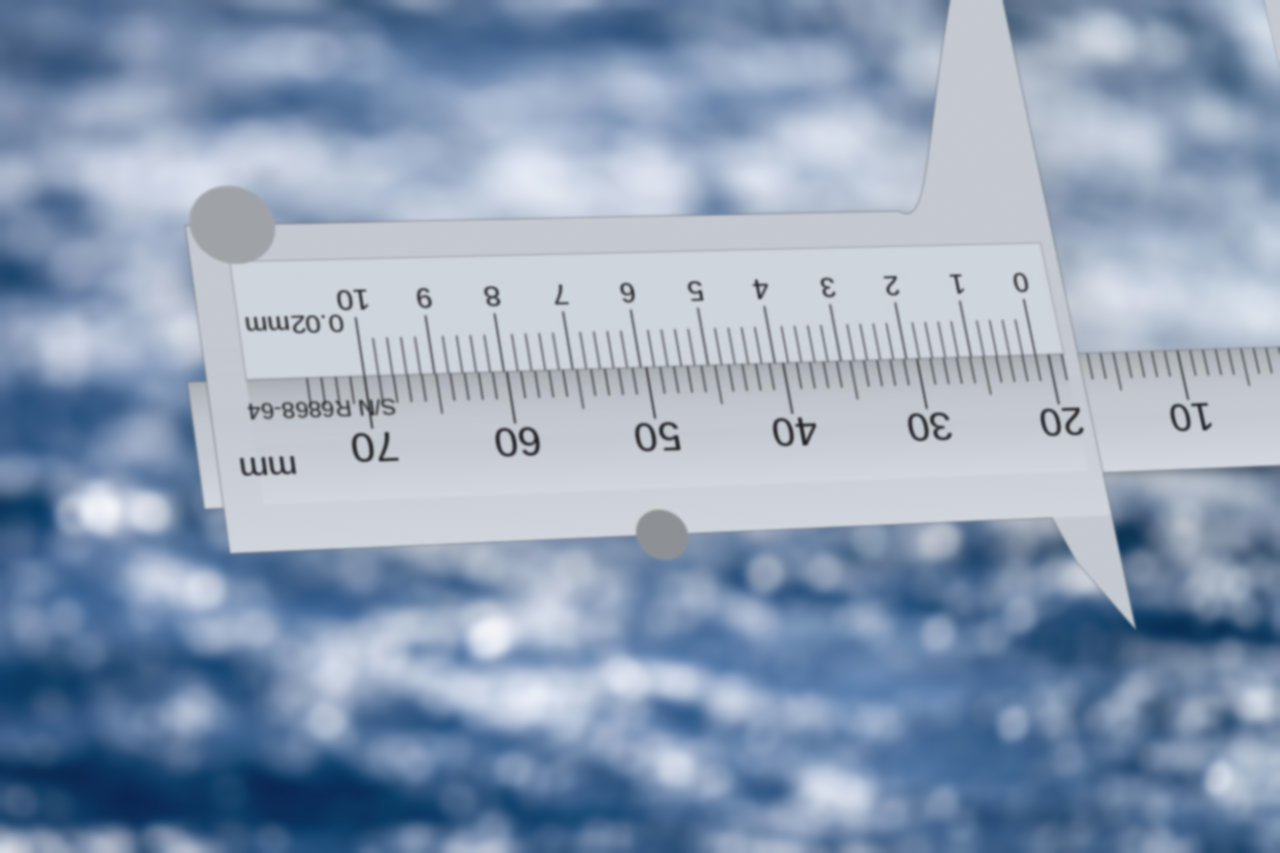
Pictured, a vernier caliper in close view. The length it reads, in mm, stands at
21.0 mm
